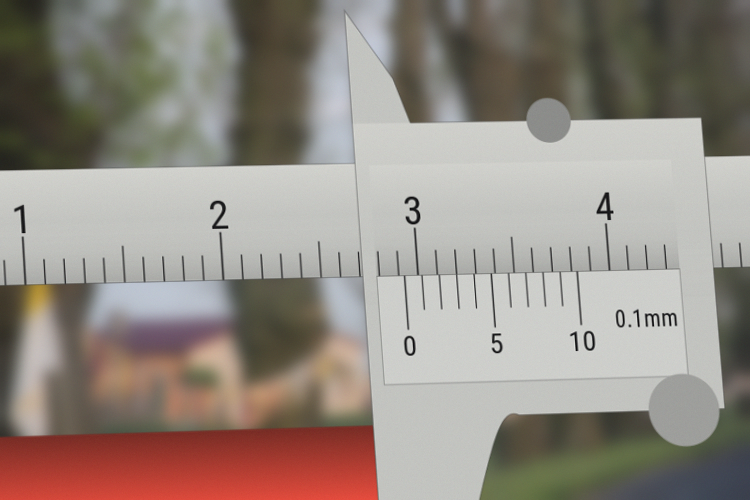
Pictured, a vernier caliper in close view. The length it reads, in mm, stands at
29.3 mm
